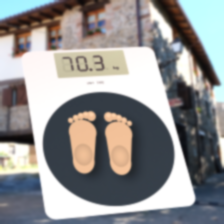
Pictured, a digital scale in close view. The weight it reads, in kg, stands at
70.3 kg
